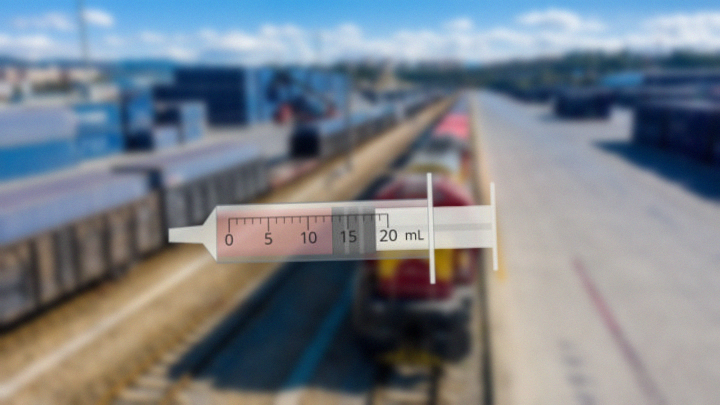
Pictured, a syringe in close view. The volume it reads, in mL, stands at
13 mL
